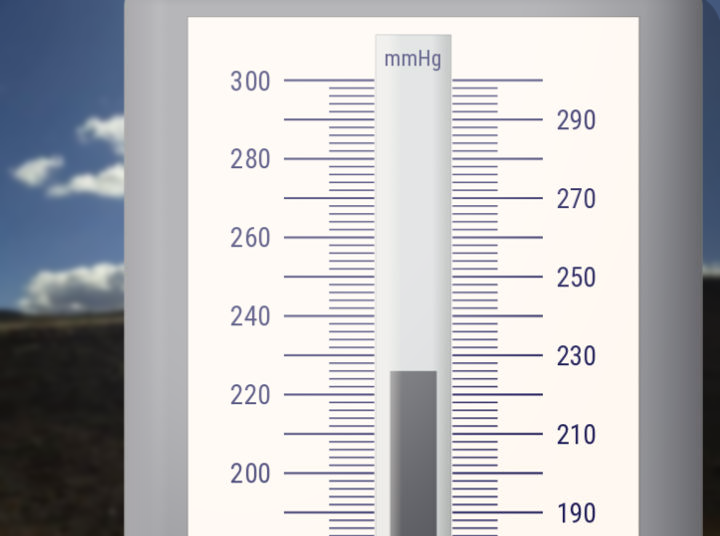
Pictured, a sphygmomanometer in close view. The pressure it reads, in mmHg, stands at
226 mmHg
